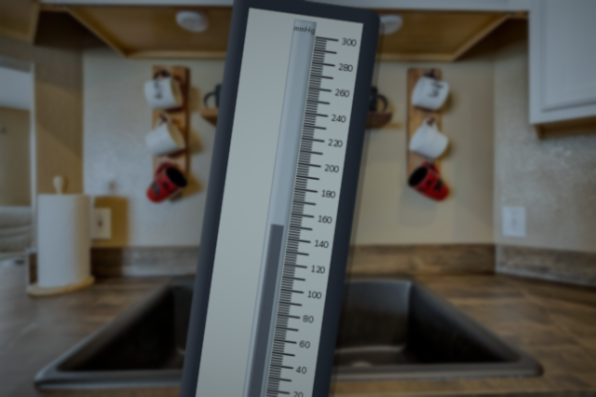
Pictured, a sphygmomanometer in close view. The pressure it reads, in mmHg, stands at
150 mmHg
